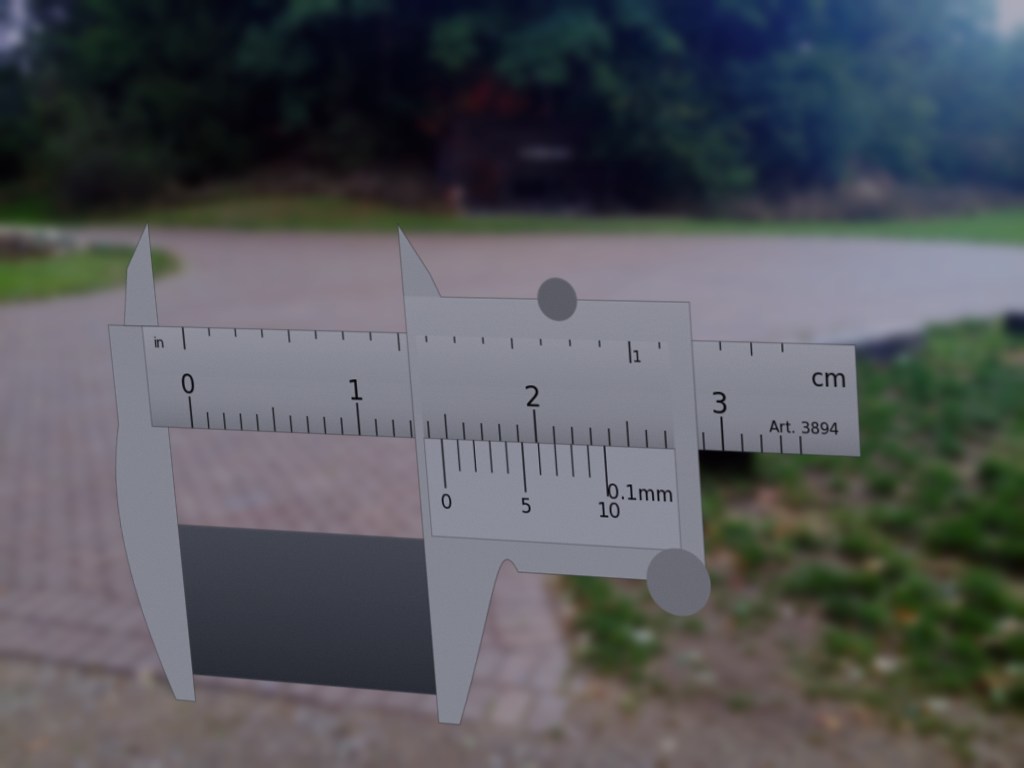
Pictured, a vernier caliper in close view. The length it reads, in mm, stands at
14.7 mm
